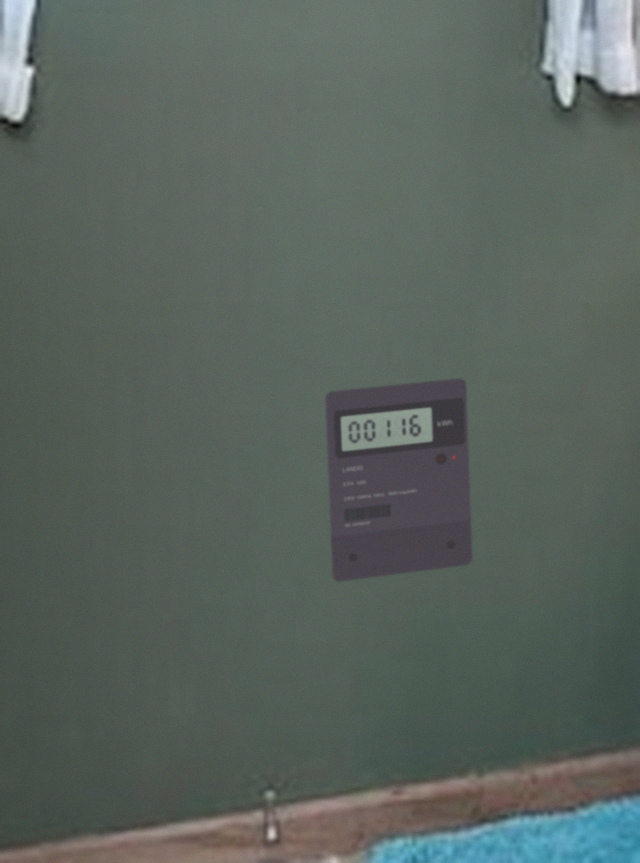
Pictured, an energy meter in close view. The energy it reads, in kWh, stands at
116 kWh
